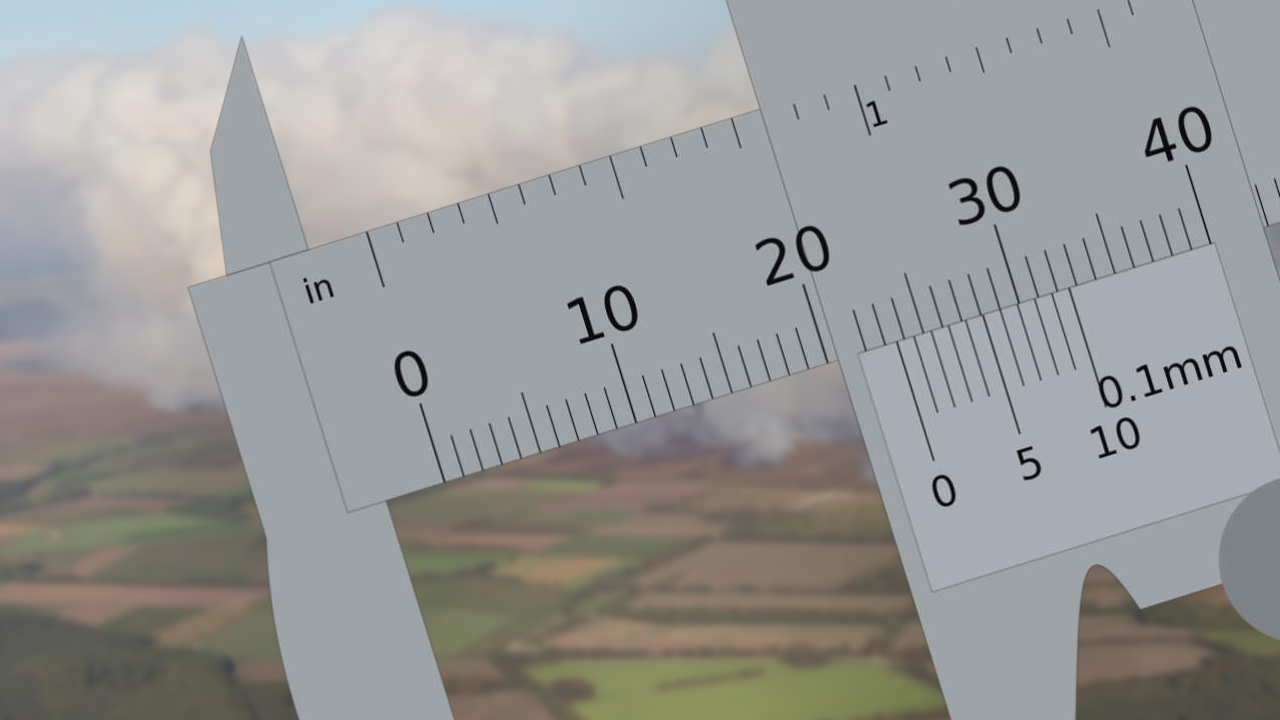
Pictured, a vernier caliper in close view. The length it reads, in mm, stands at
23.6 mm
